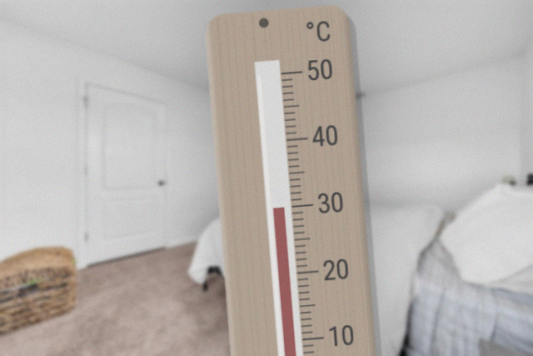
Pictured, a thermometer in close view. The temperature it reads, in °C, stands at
30 °C
